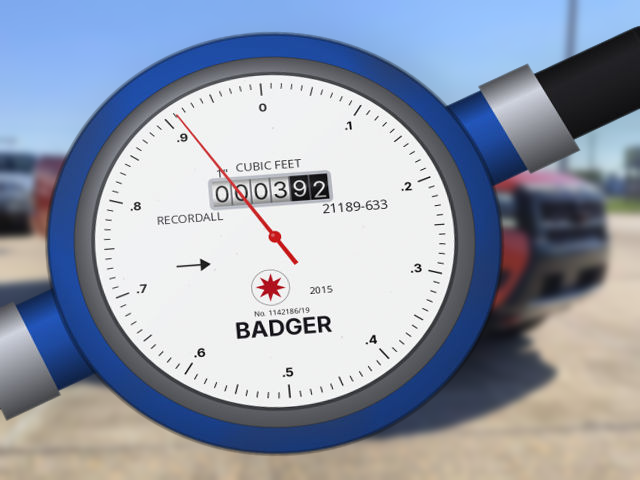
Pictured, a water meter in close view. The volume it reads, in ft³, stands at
391.91 ft³
